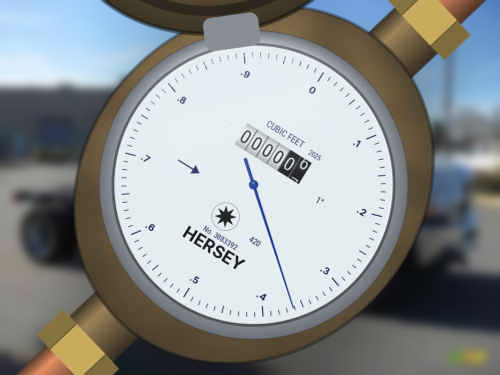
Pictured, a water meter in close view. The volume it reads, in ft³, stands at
6.36 ft³
